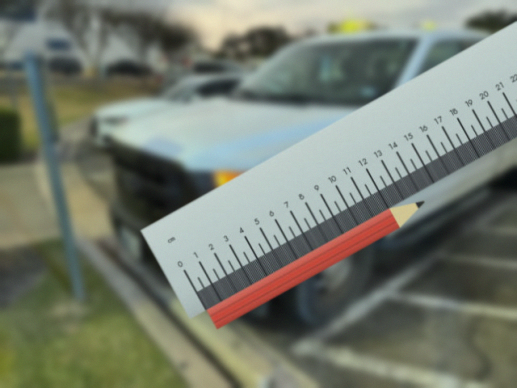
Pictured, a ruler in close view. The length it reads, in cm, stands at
14 cm
